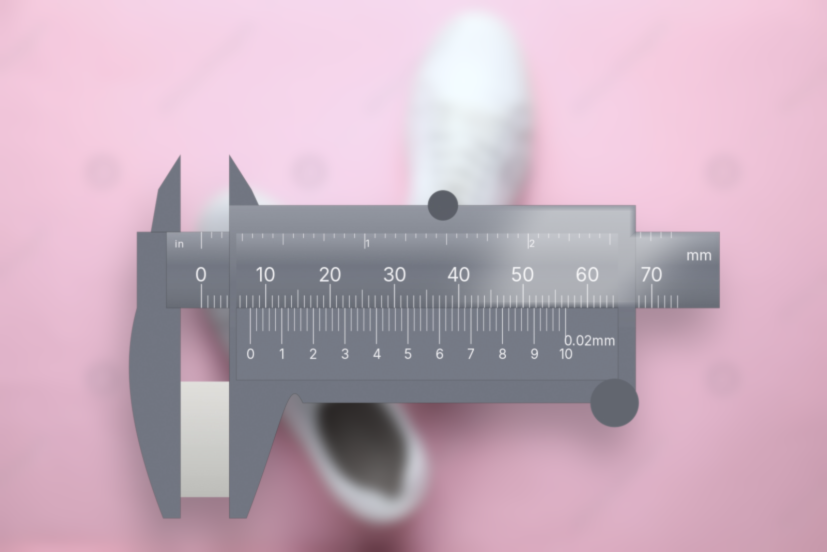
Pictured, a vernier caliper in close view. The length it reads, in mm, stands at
7.6 mm
